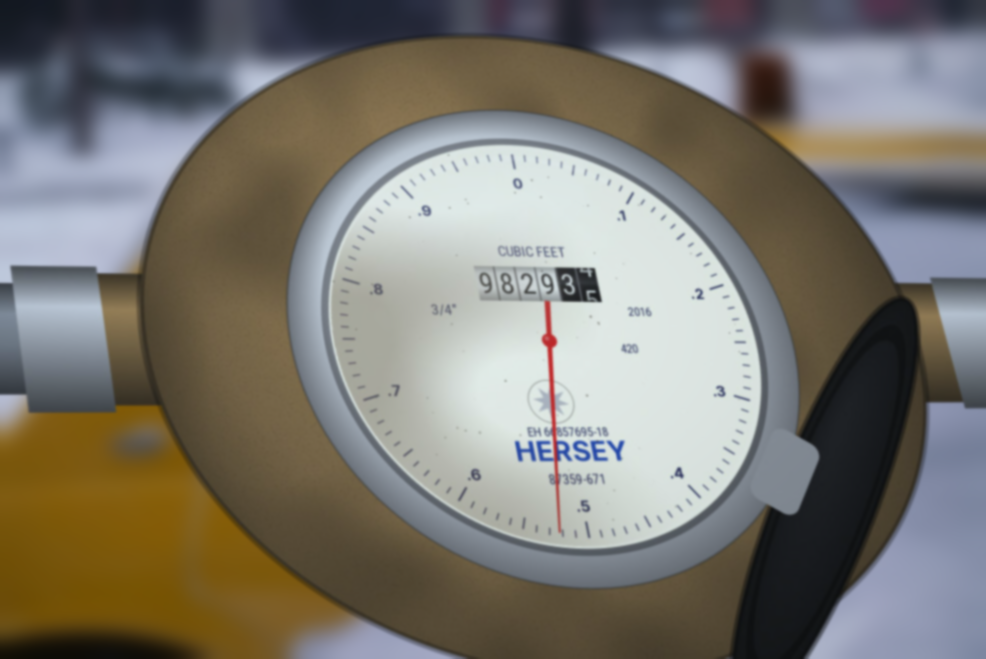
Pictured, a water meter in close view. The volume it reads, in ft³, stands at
982934.52 ft³
